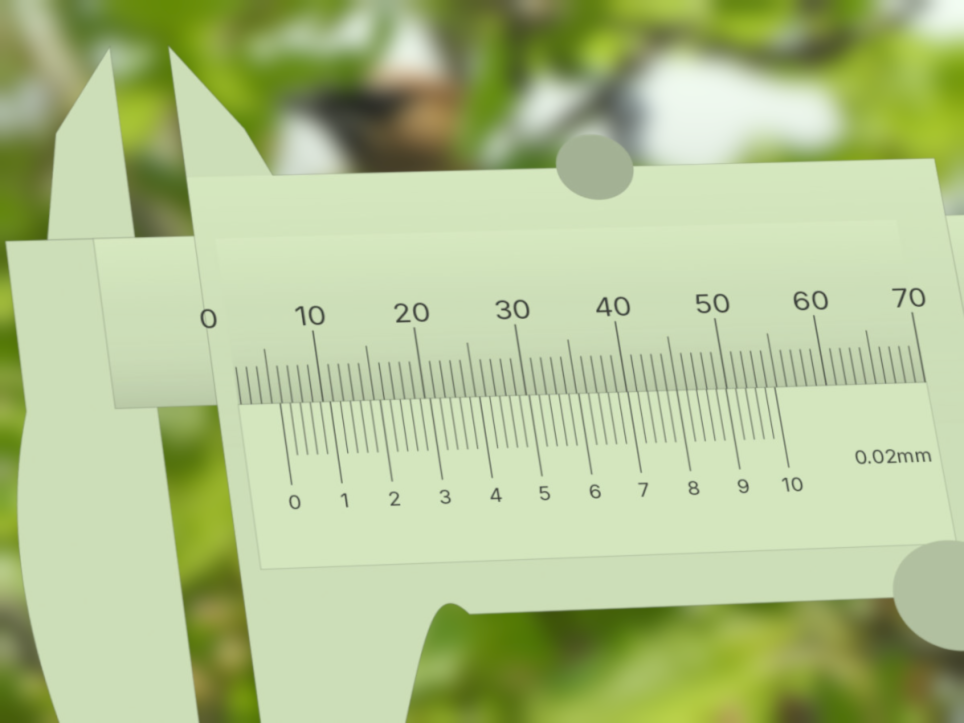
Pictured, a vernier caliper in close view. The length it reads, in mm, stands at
5.8 mm
